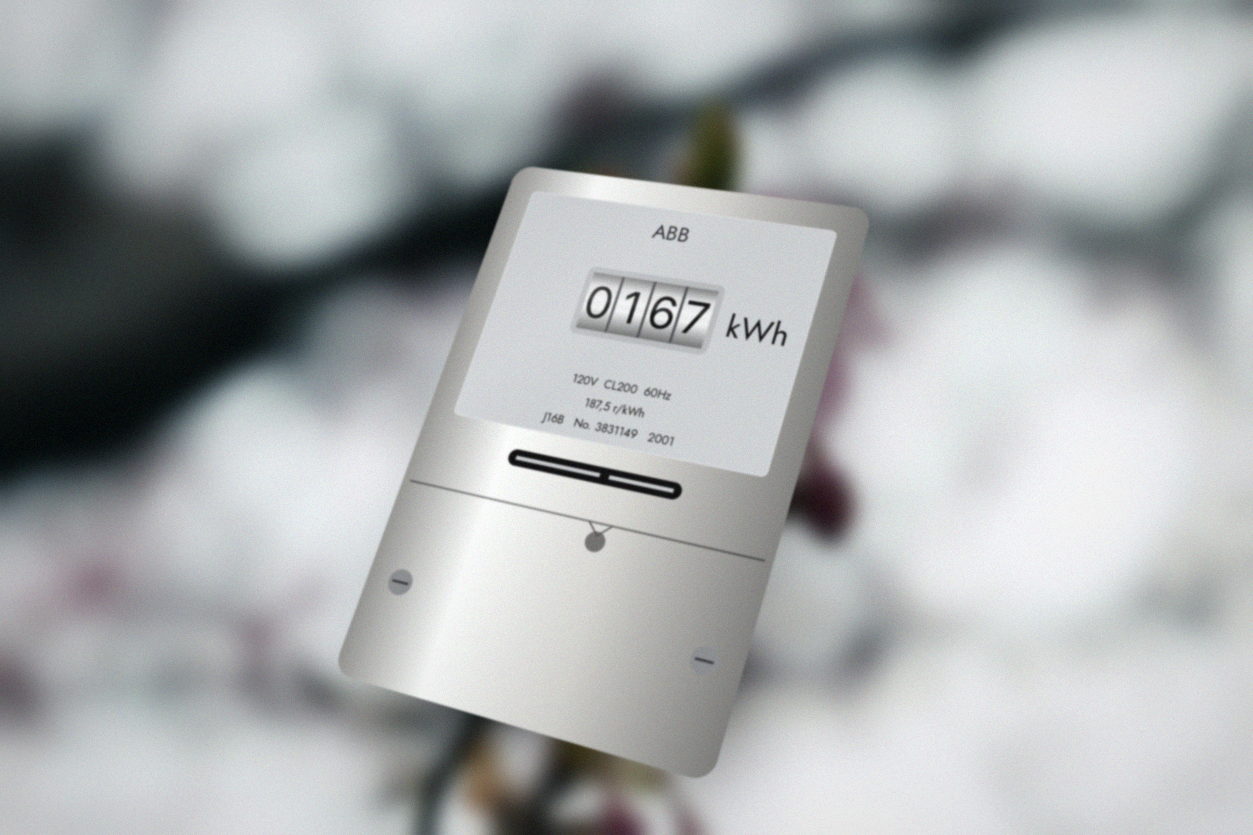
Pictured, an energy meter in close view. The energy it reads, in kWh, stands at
167 kWh
